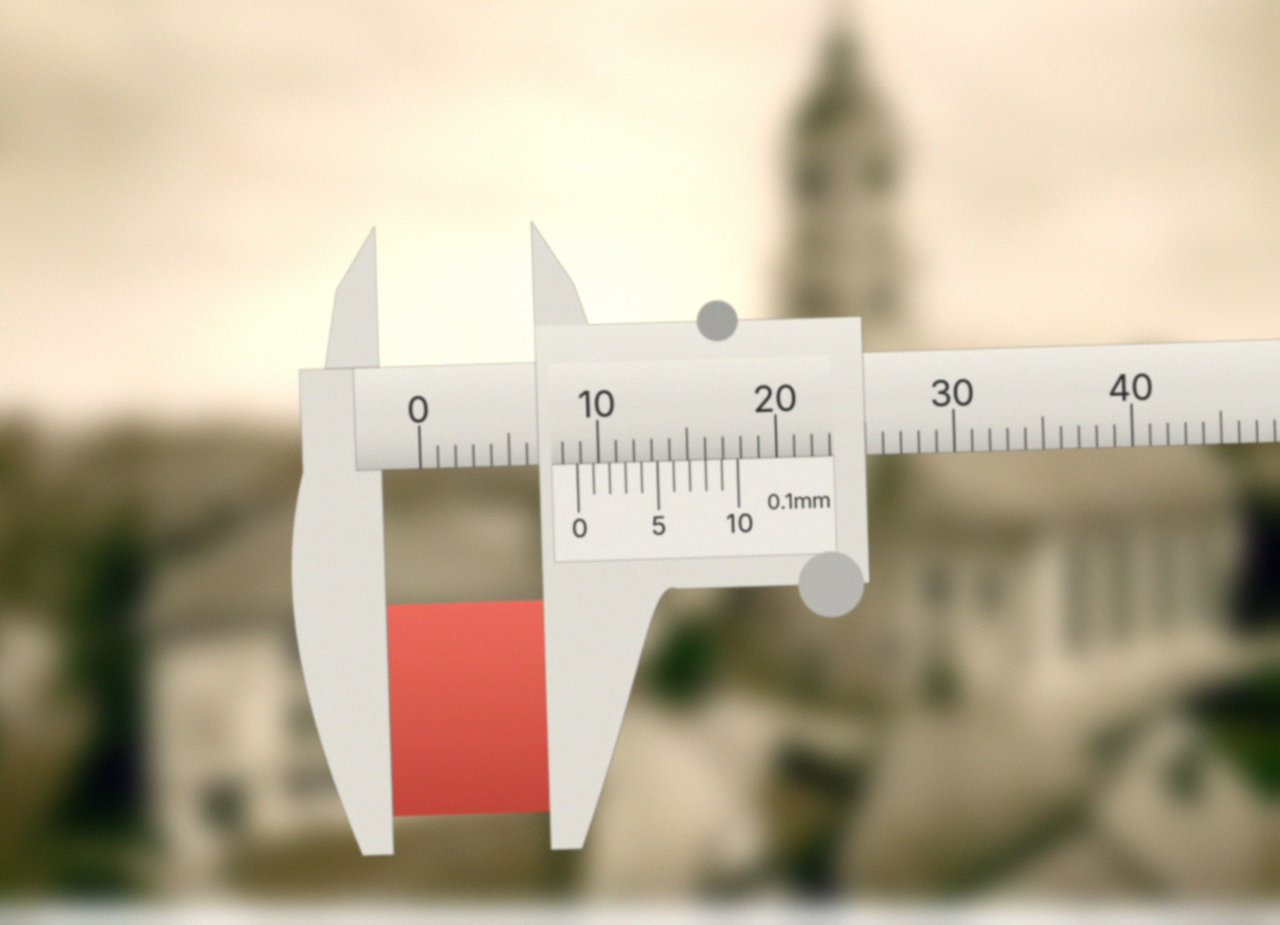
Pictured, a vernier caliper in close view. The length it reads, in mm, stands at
8.8 mm
